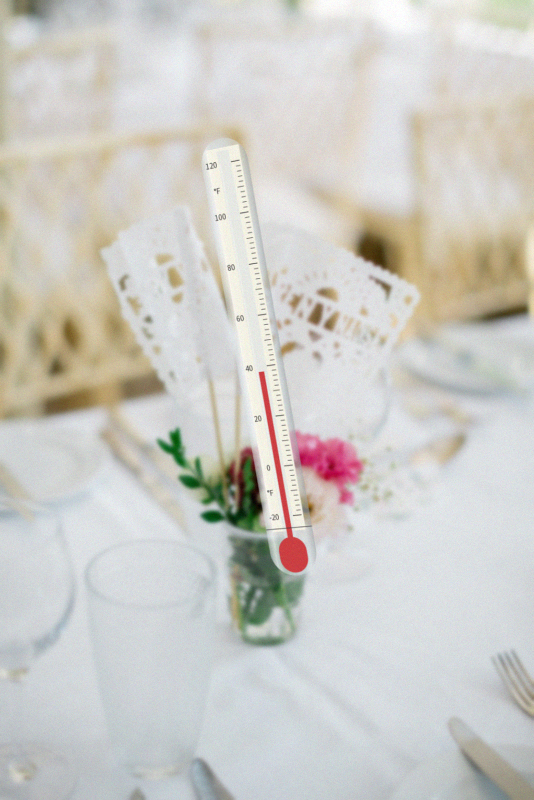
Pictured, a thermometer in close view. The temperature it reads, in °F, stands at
38 °F
